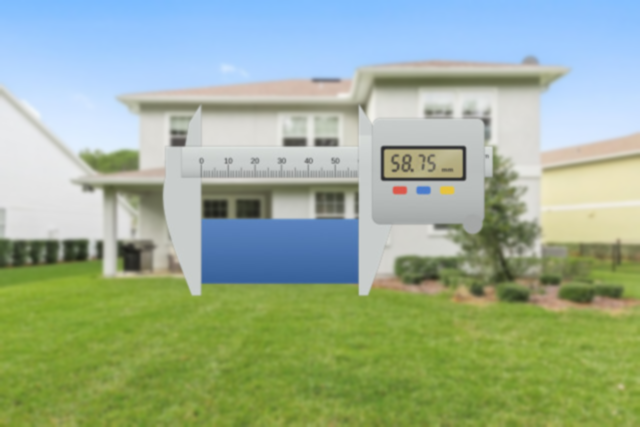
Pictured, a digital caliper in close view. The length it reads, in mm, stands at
58.75 mm
